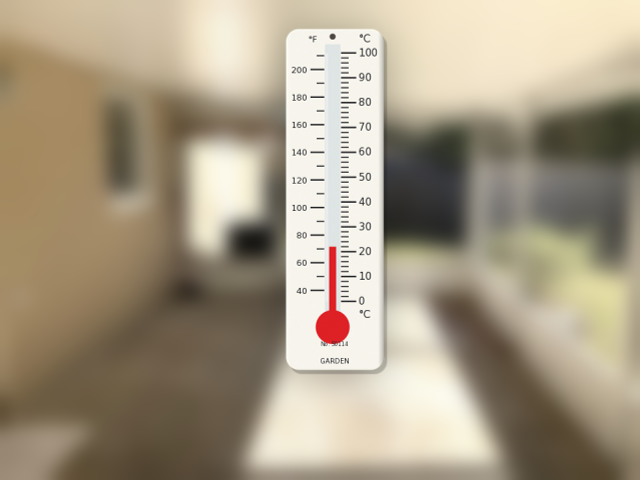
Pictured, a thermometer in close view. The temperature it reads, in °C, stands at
22 °C
